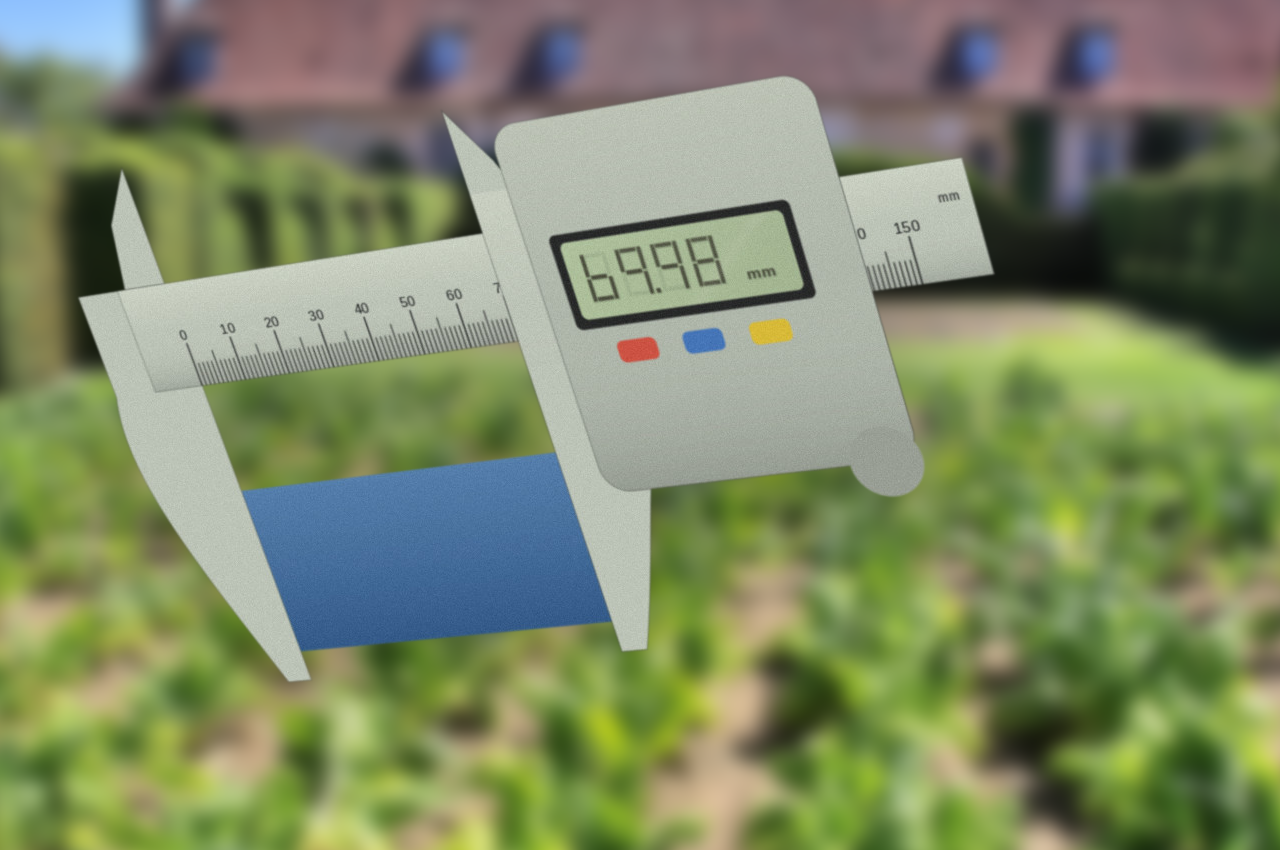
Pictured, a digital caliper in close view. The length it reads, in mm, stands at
69.98 mm
